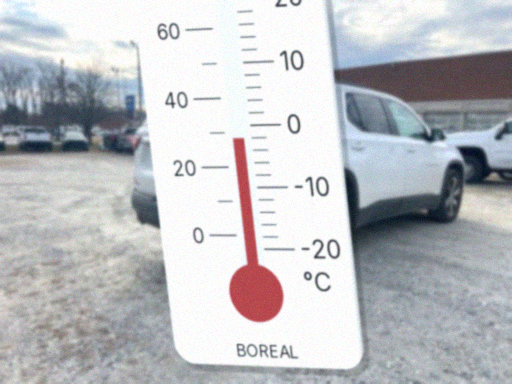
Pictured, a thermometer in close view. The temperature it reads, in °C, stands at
-2 °C
